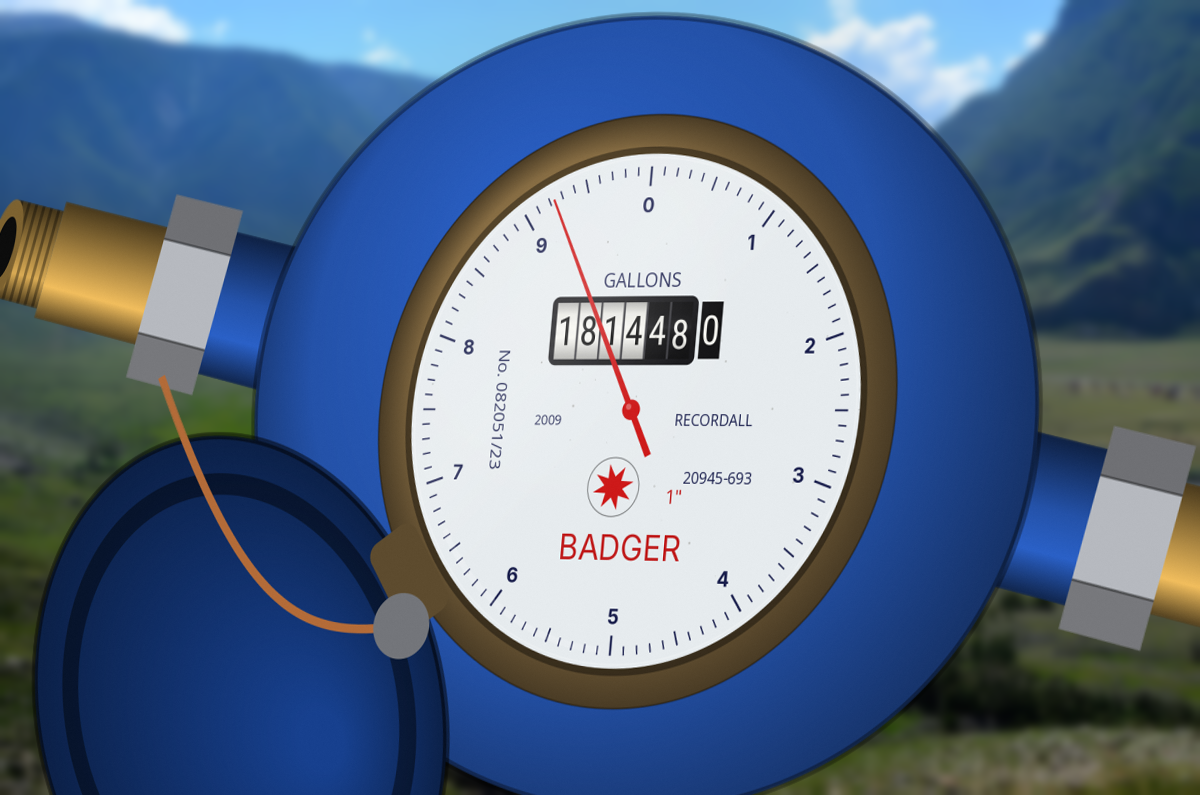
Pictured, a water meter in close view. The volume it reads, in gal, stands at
1814479.2 gal
